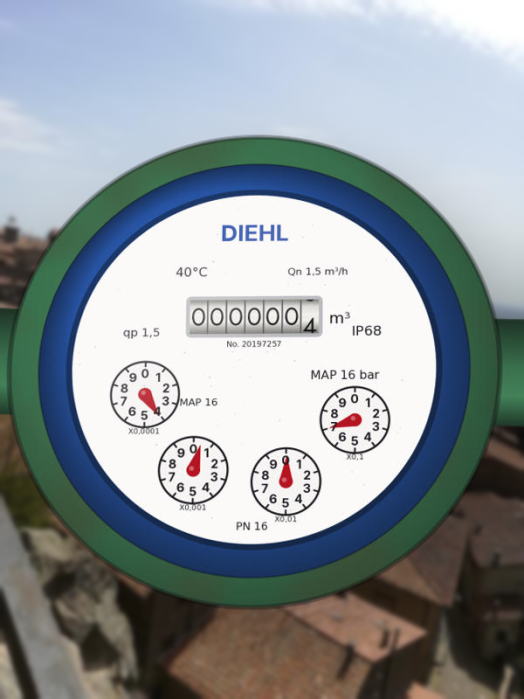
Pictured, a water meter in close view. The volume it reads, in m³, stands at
3.7004 m³
